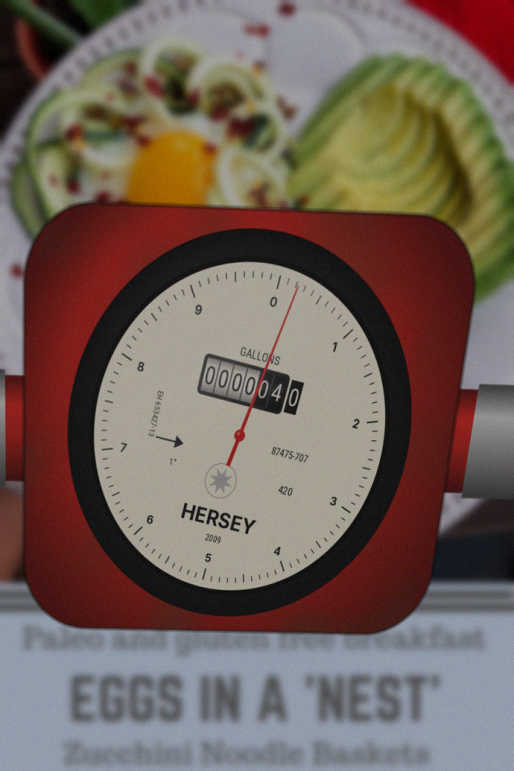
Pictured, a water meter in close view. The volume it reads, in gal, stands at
40.2 gal
